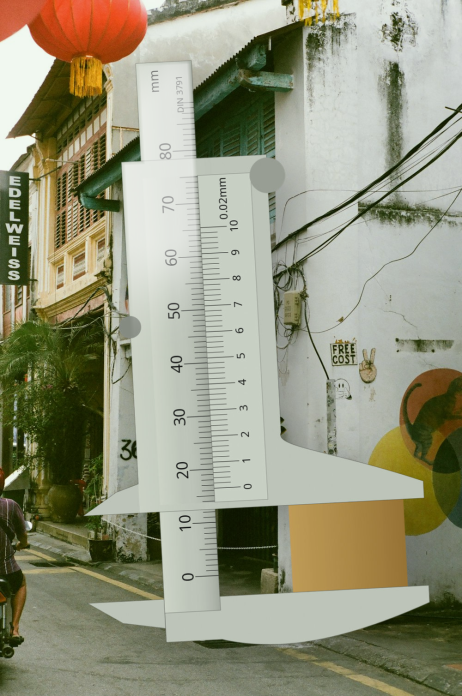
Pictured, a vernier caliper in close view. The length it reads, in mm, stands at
16.4 mm
